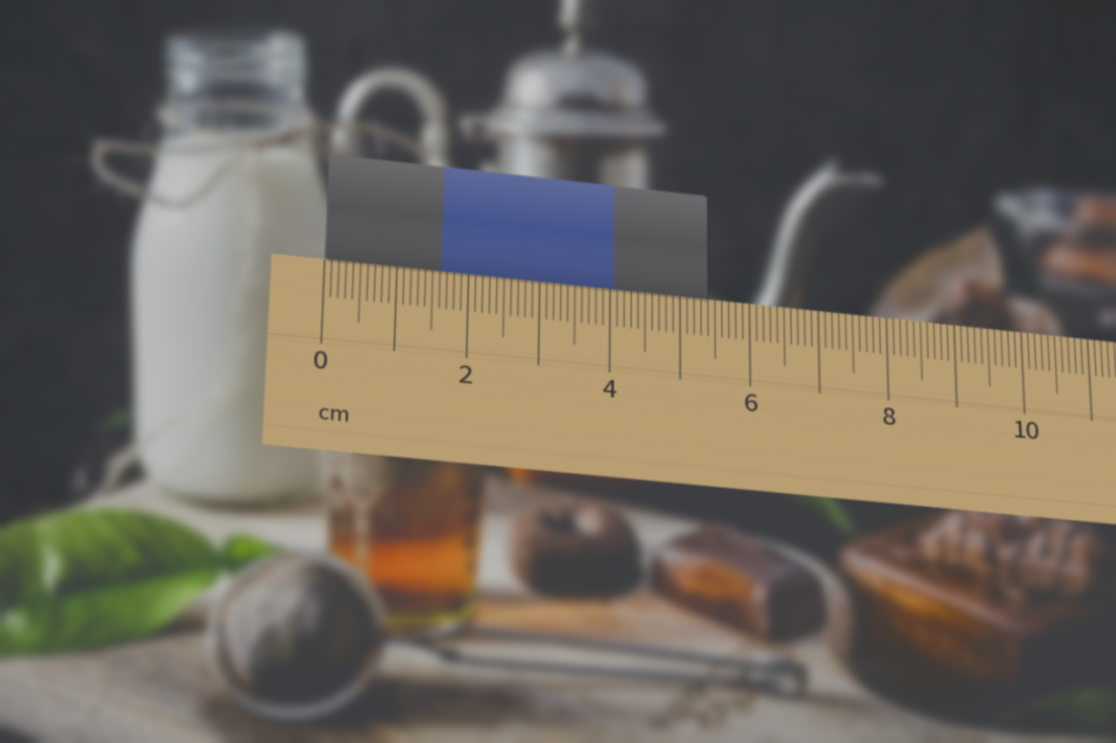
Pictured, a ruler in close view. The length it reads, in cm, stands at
5.4 cm
